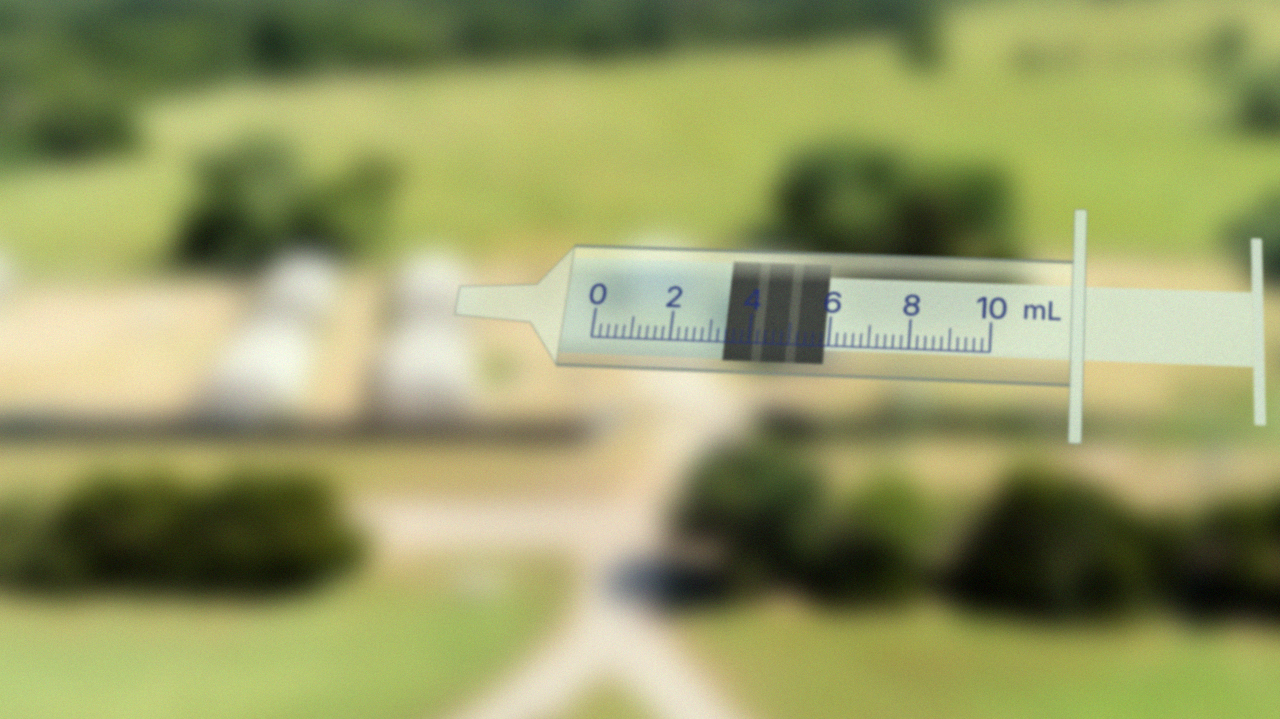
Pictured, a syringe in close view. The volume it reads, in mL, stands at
3.4 mL
